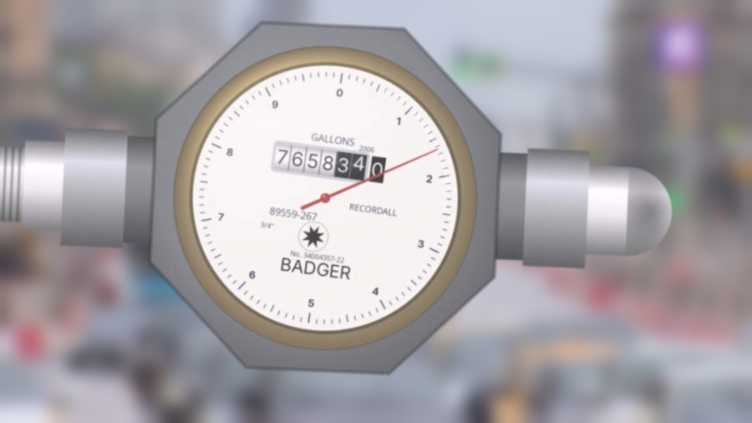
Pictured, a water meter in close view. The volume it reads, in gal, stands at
7658341.6 gal
